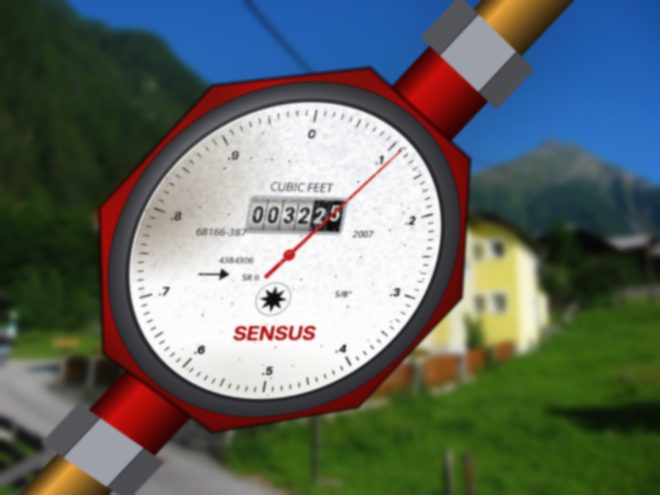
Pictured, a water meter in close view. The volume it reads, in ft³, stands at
3225.11 ft³
